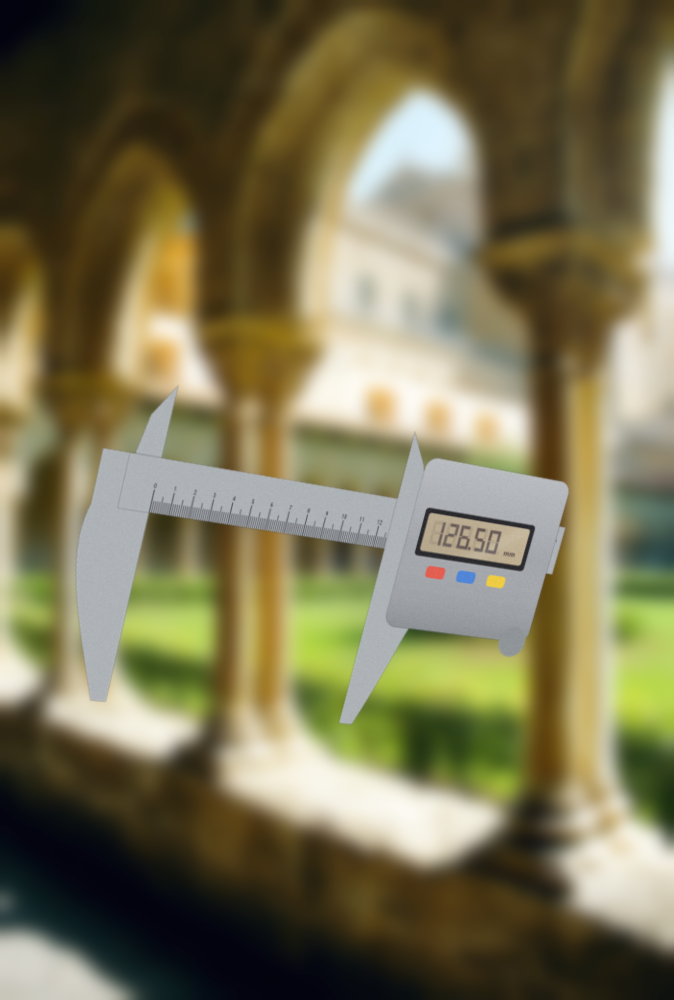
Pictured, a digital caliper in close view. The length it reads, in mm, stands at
126.50 mm
